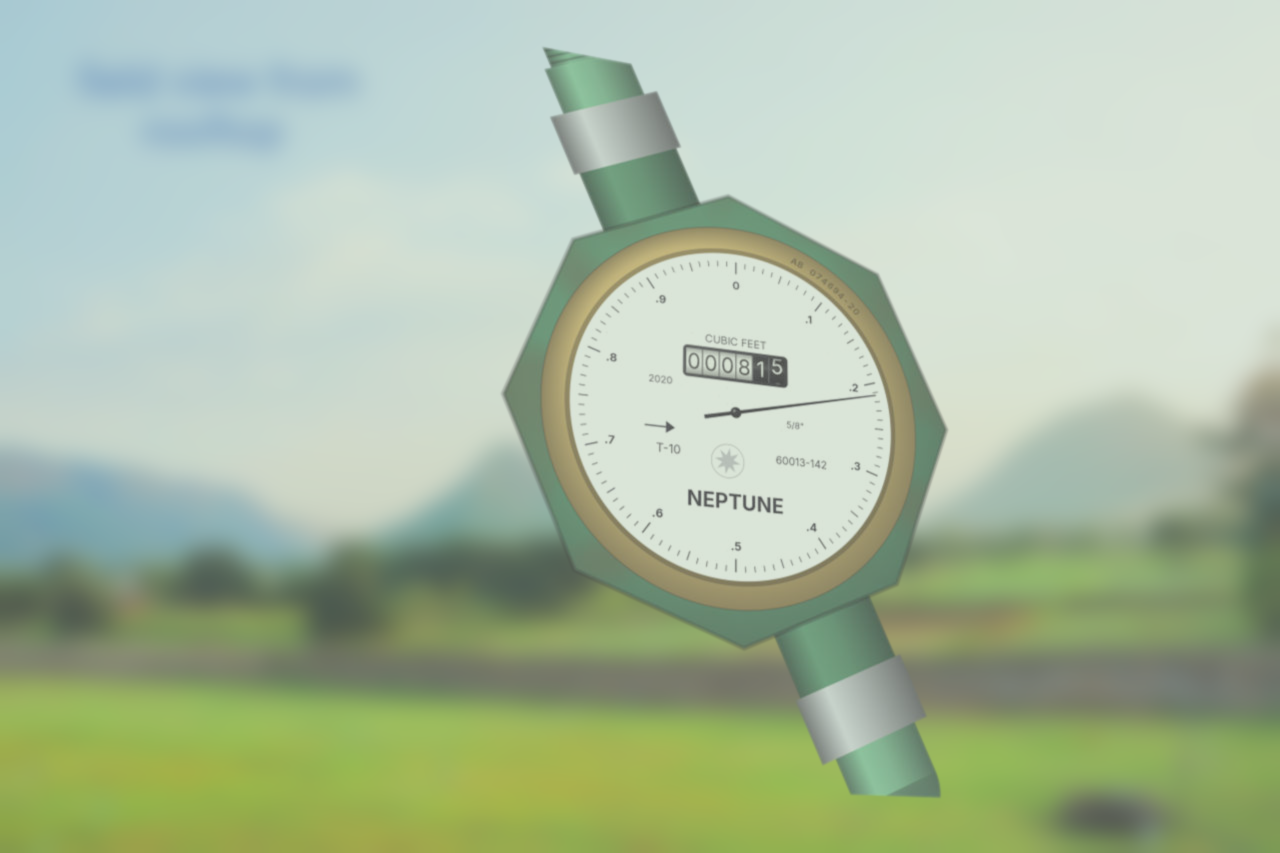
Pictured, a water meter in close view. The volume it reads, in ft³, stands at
815.21 ft³
